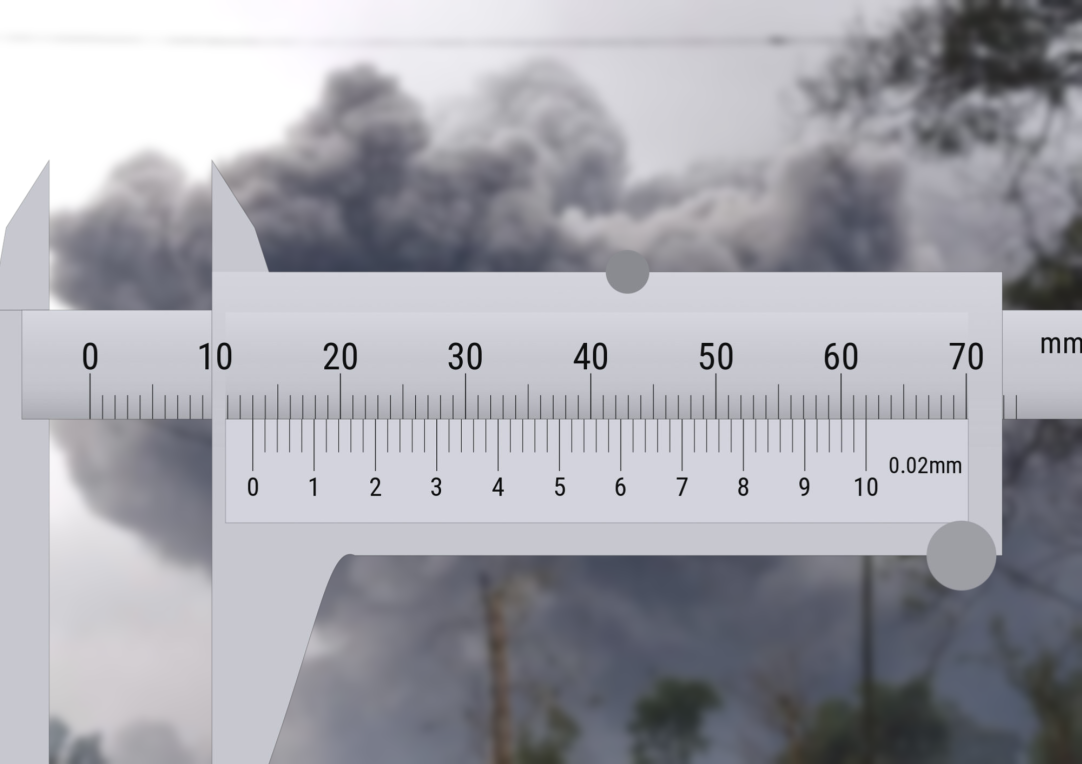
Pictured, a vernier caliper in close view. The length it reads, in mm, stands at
13.0 mm
